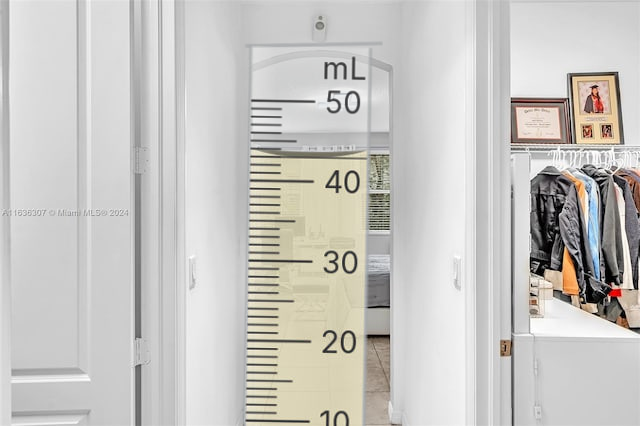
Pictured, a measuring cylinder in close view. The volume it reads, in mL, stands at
43 mL
